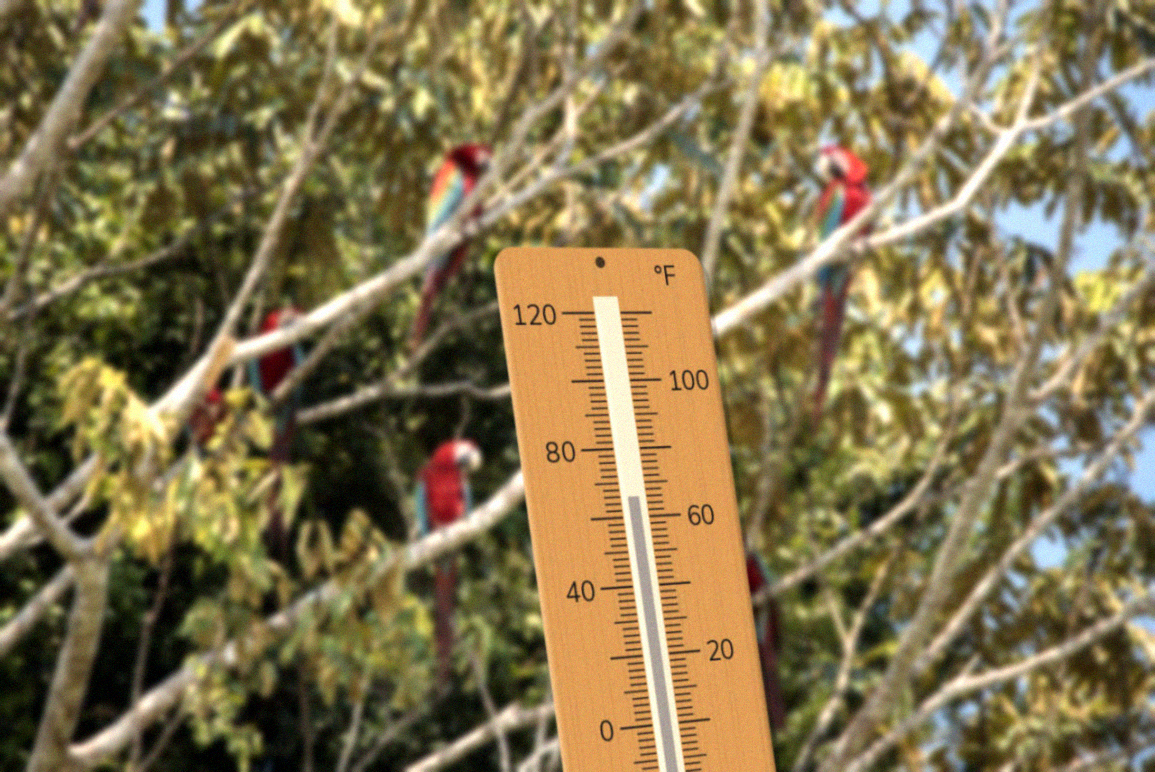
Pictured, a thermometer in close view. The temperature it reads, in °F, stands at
66 °F
